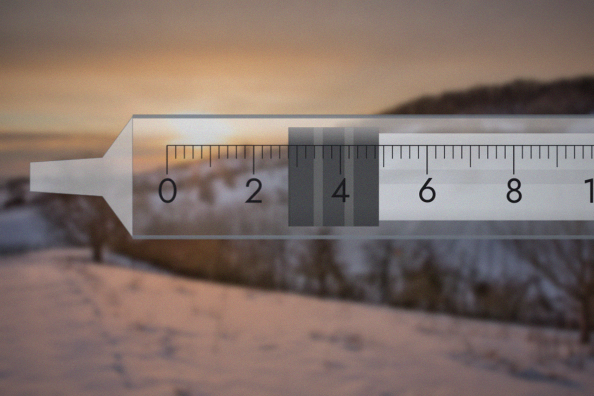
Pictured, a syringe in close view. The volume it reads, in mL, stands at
2.8 mL
